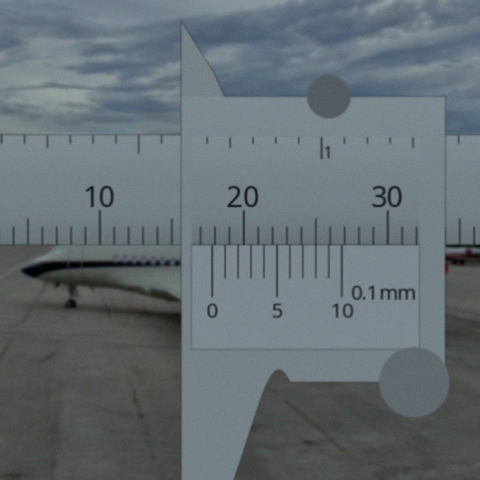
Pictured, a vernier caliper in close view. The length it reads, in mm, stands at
17.8 mm
